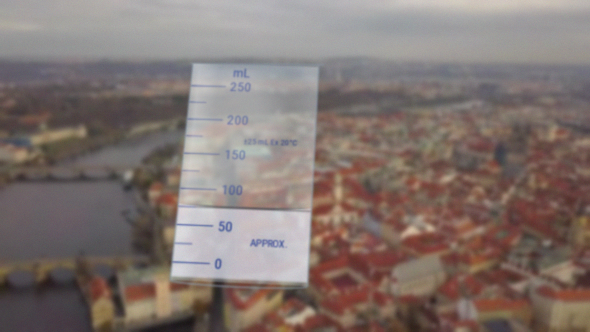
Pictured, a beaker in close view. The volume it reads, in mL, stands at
75 mL
